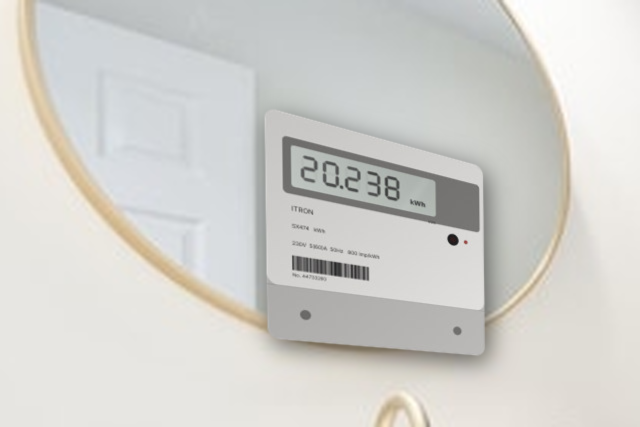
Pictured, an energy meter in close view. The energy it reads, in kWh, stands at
20.238 kWh
